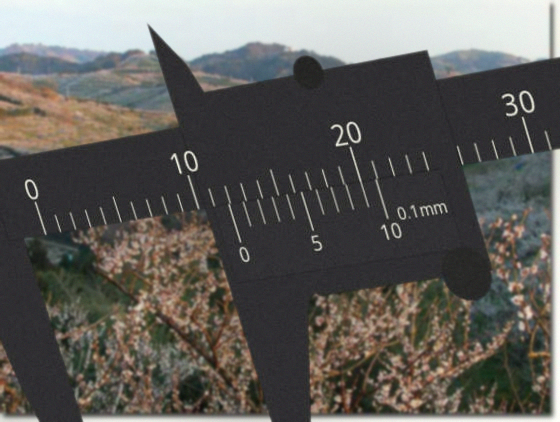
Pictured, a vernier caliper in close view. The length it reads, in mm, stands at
11.9 mm
